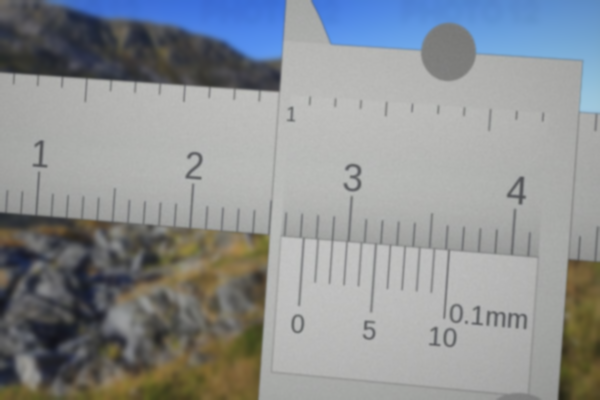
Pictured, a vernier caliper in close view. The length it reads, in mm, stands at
27.2 mm
